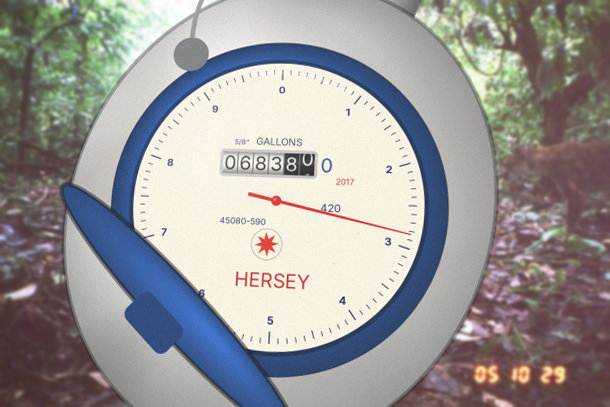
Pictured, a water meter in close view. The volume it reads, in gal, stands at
683802.8 gal
